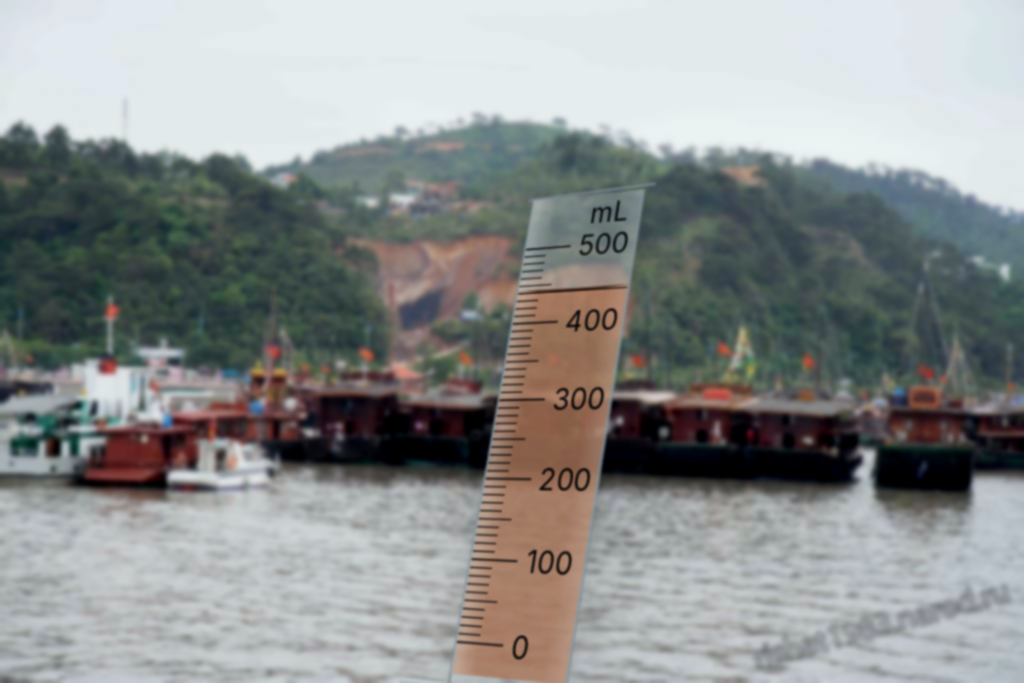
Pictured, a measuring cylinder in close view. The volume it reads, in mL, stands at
440 mL
